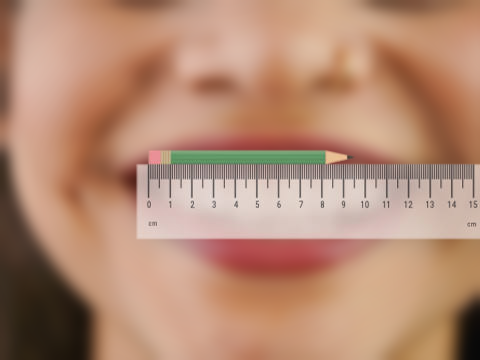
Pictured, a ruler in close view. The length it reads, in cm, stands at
9.5 cm
